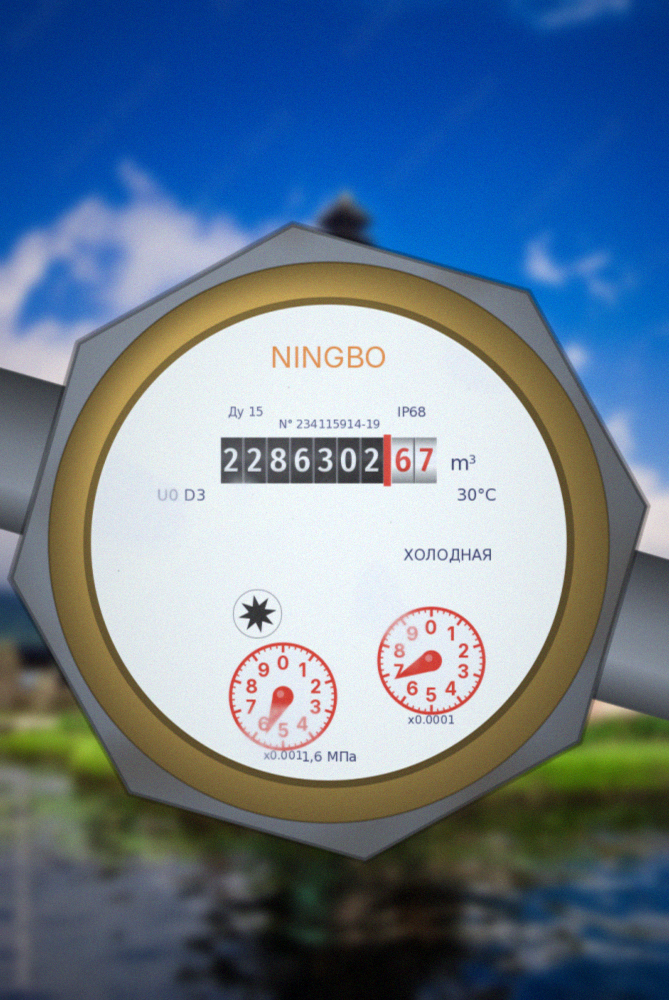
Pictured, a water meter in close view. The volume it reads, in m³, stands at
2286302.6756 m³
